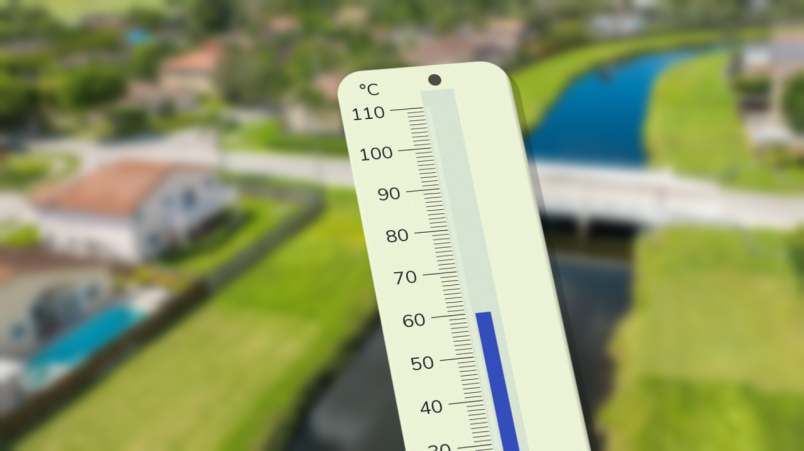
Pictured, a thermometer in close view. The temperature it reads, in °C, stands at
60 °C
